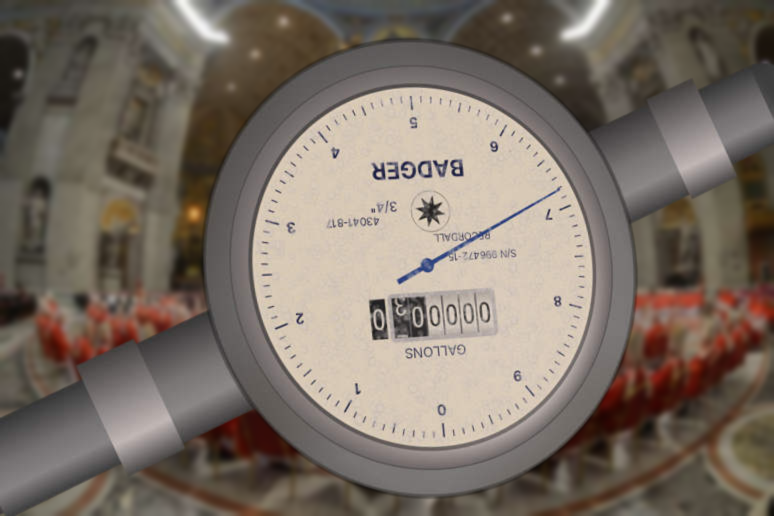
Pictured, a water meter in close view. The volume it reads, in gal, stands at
26.8 gal
